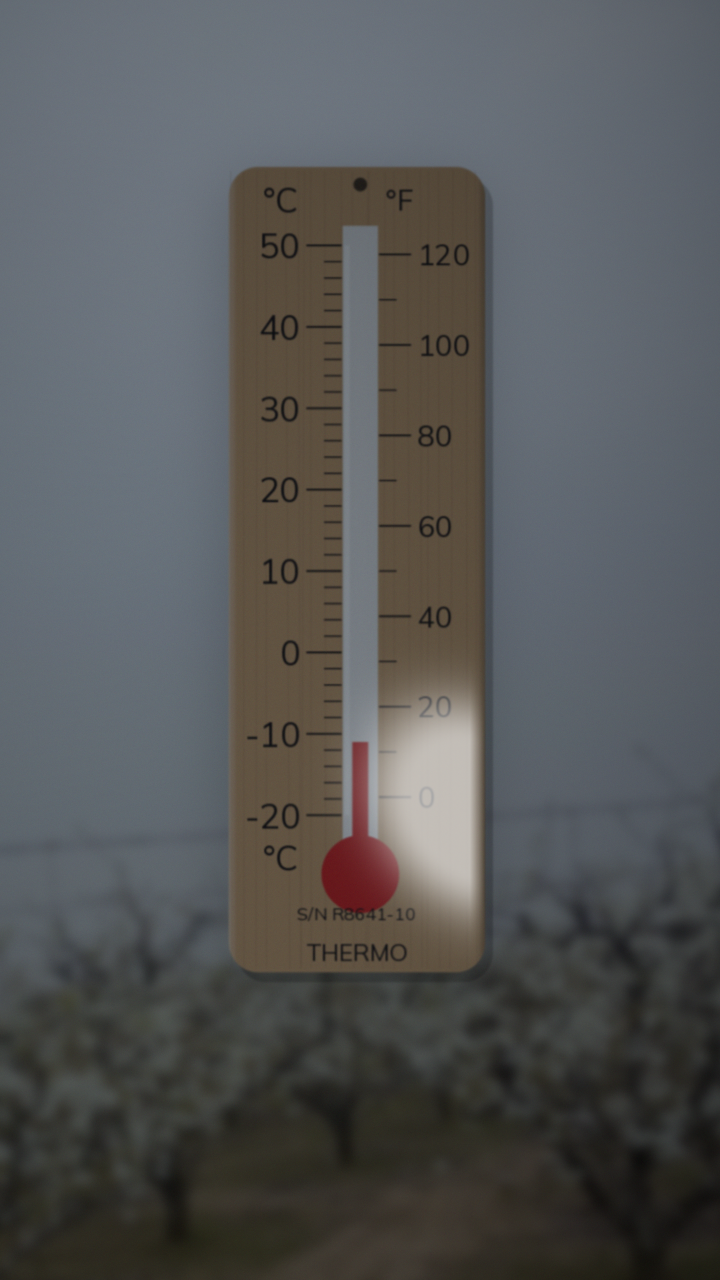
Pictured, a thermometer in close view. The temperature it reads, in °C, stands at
-11 °C
